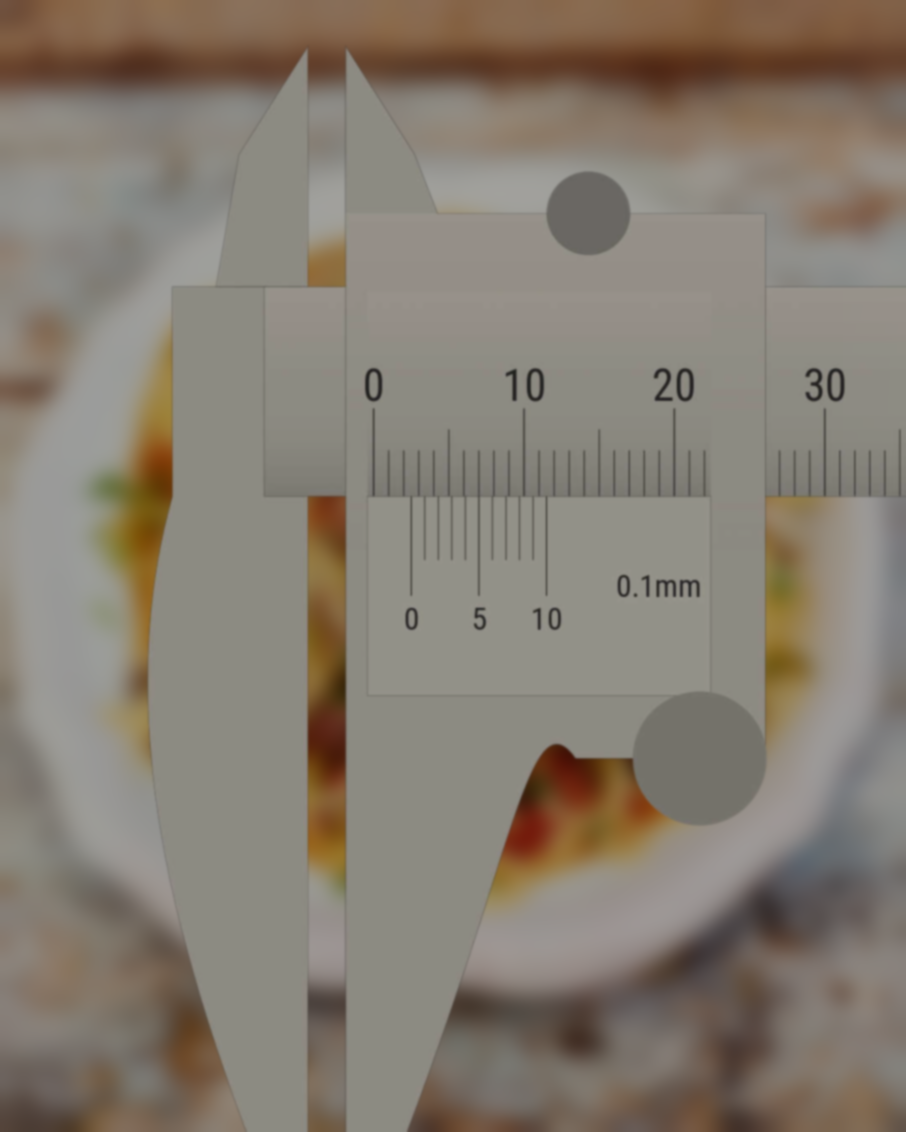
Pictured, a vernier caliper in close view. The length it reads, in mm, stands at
2.5 mm
